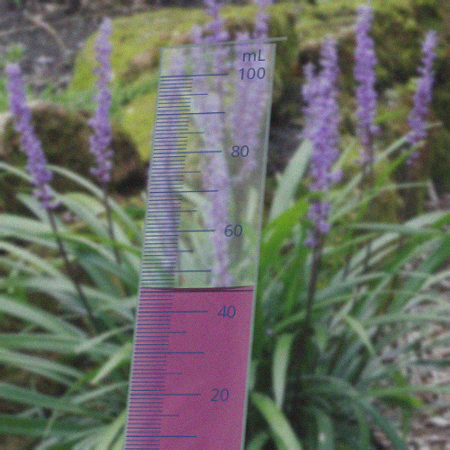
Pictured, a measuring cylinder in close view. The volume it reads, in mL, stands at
45 mL
